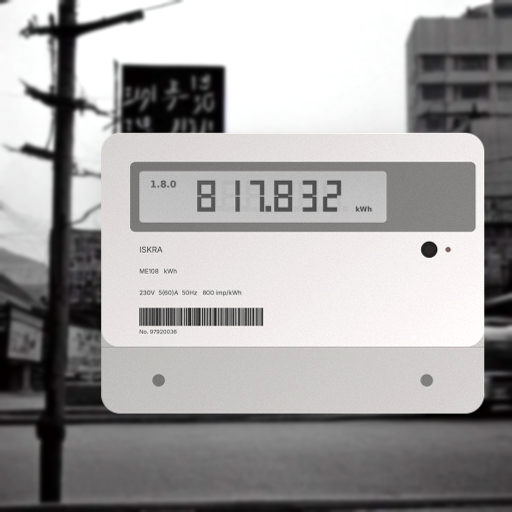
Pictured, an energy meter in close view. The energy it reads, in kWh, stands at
817.832 kWh
